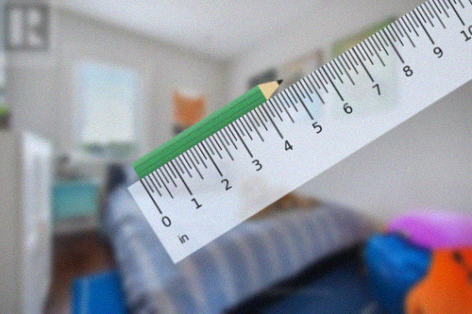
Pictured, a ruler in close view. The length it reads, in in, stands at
4.875 in
